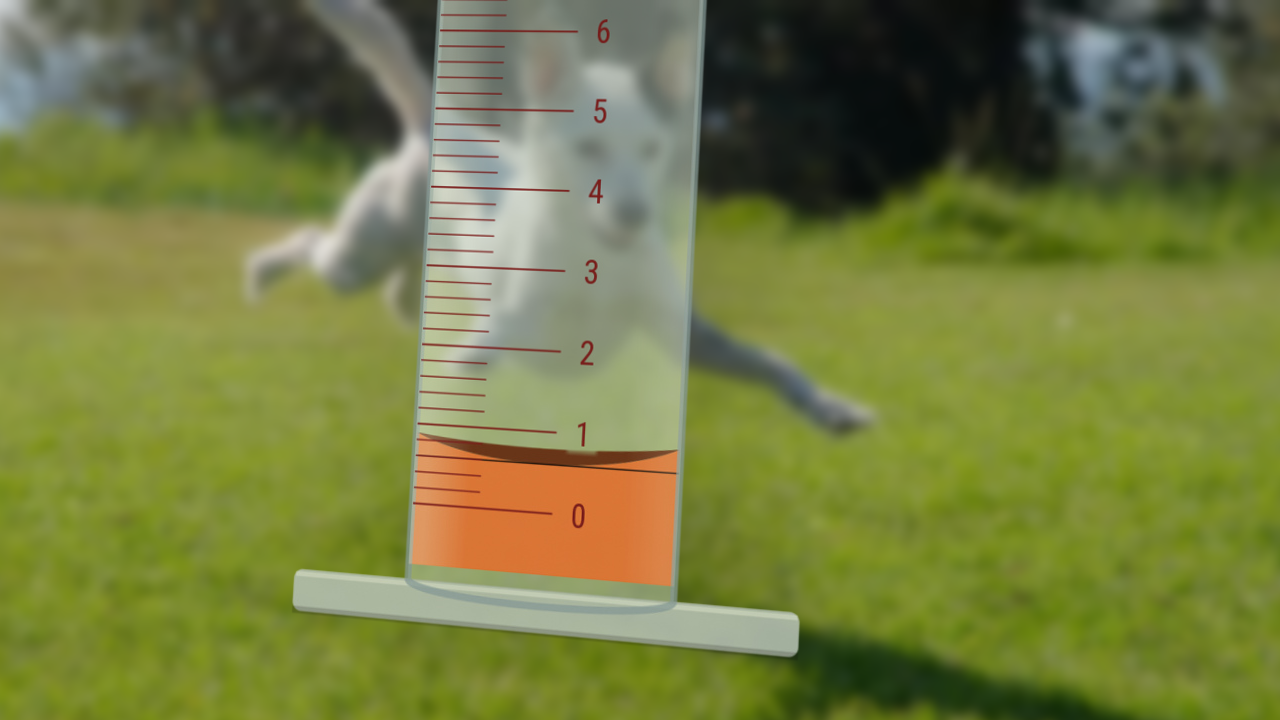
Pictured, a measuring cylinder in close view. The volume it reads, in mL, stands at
0.6 mL
